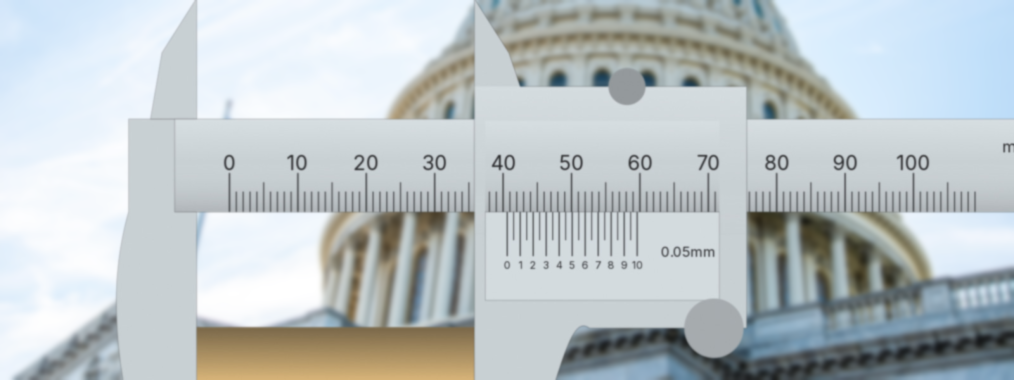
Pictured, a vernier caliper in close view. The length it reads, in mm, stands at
40.6 mm
